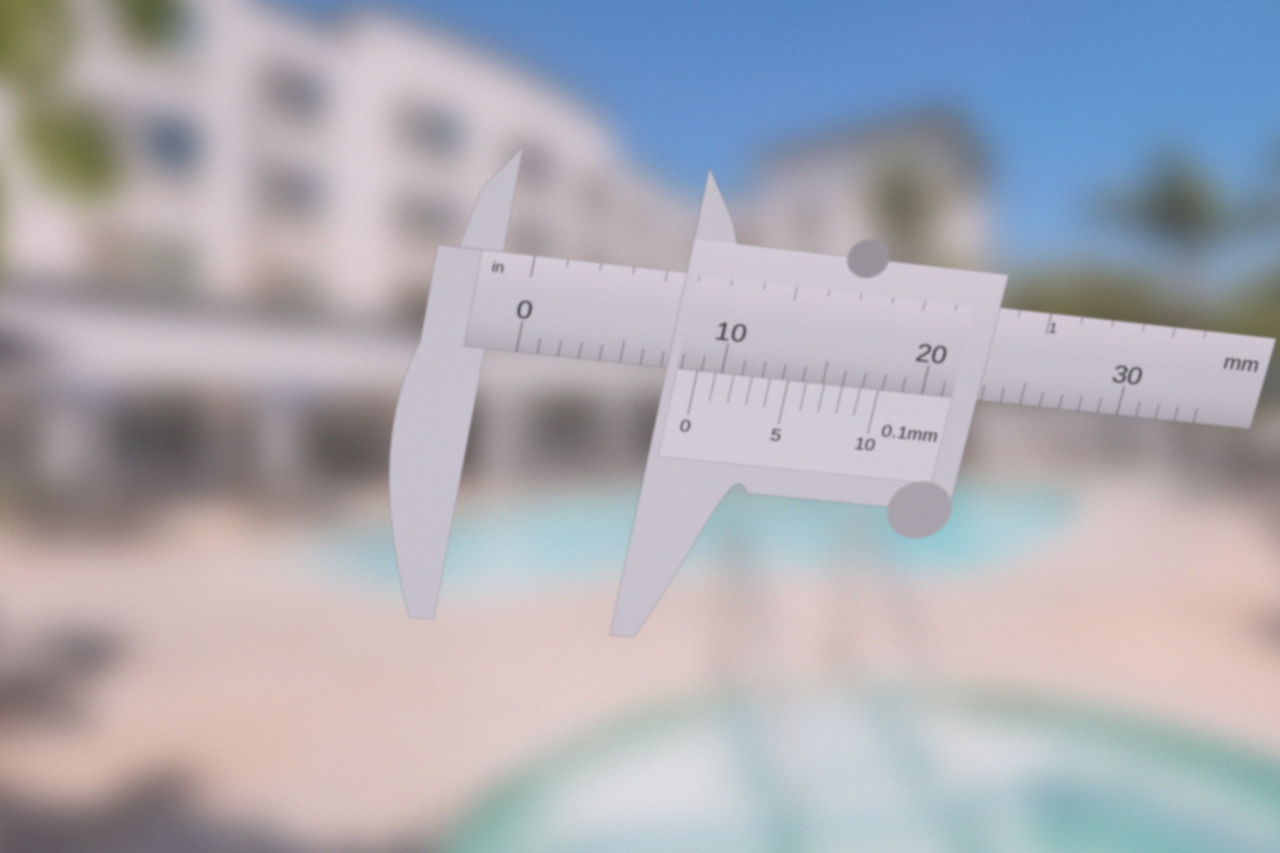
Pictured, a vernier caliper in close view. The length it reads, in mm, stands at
8.8 mm
